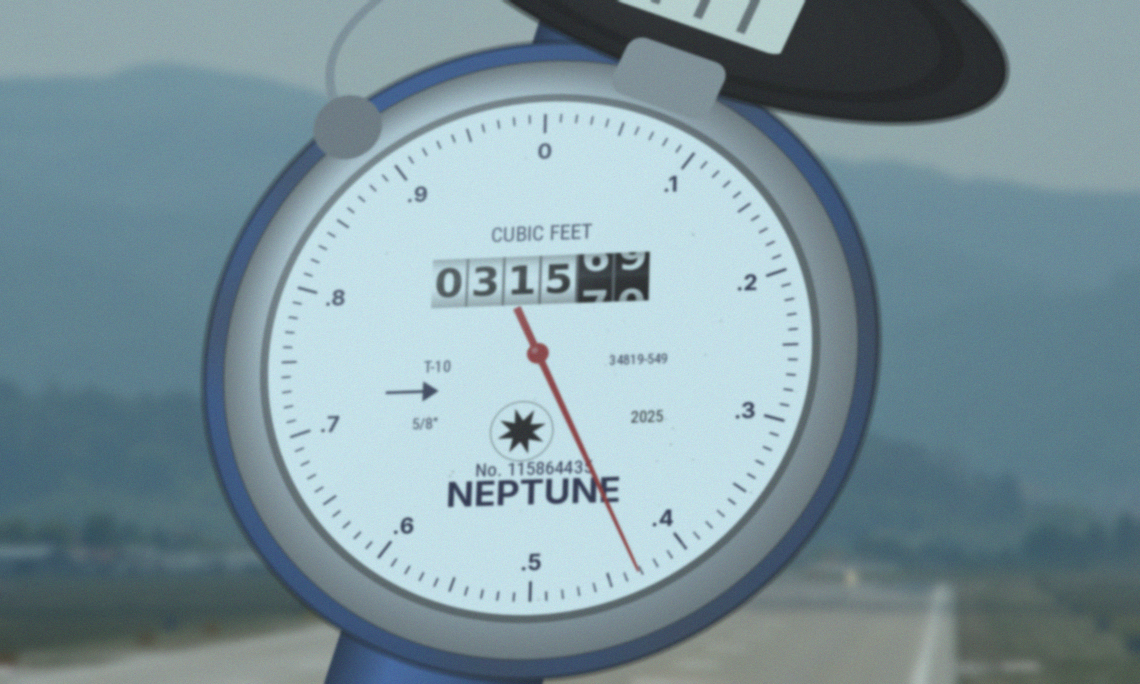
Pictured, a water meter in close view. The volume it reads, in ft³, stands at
31569.43 ft³
